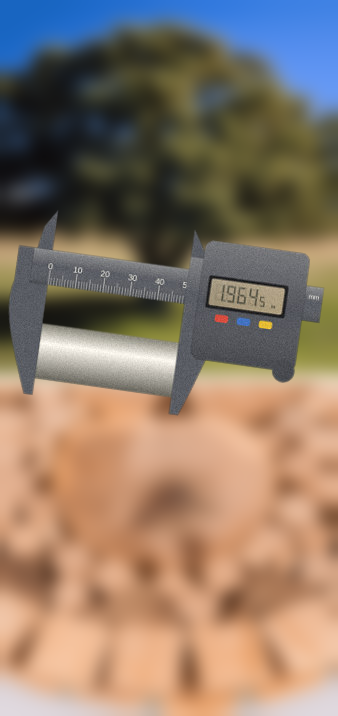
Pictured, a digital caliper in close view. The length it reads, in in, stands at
1.9645 in
